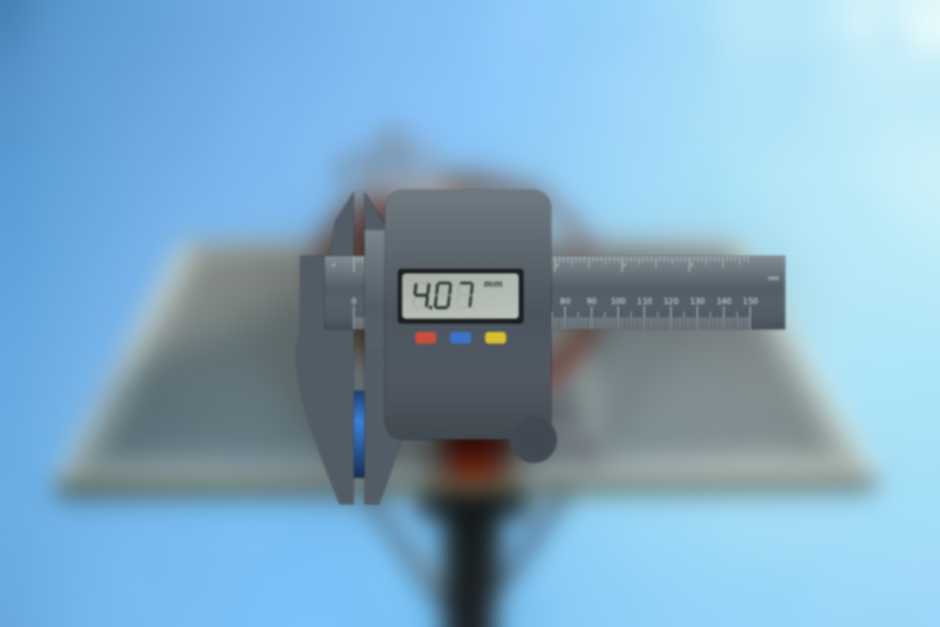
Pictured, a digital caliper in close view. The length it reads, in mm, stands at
4.07 mm
